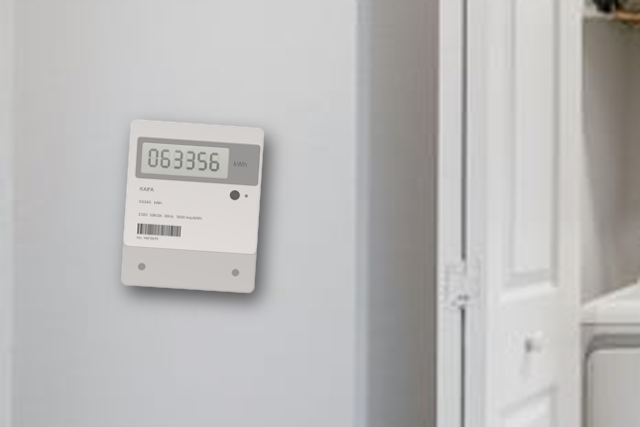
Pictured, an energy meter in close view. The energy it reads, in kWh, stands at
63356 kWh
